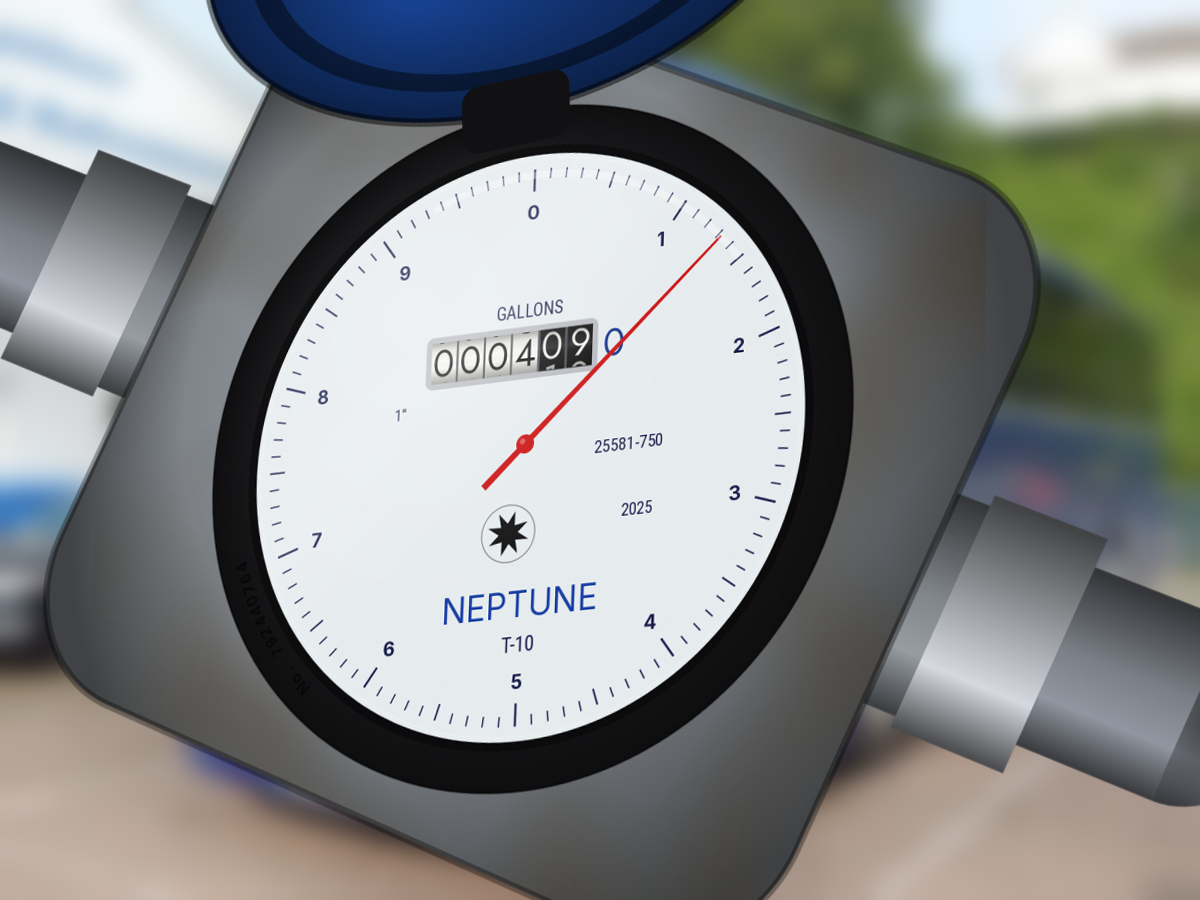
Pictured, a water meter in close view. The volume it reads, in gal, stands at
4091.3 gal
